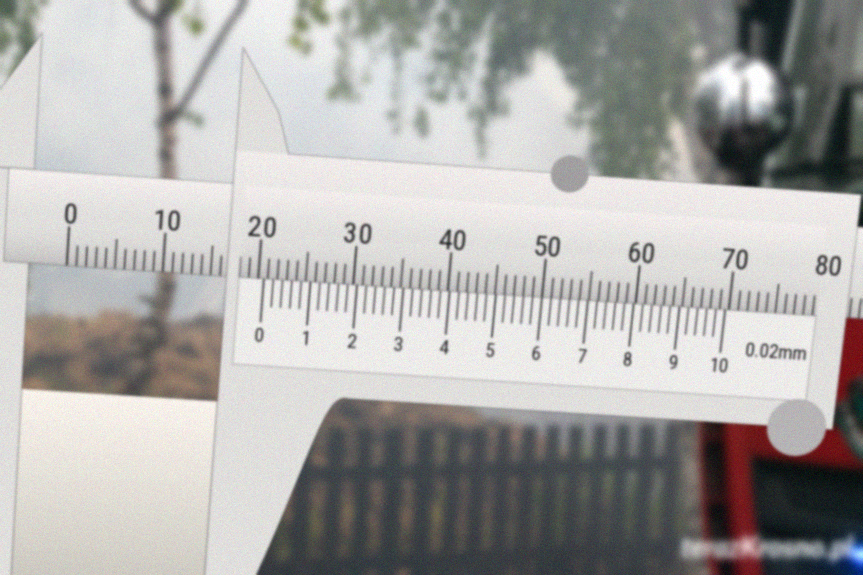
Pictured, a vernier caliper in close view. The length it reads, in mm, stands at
20.6 mm
